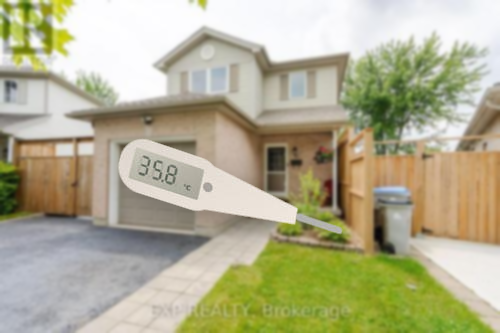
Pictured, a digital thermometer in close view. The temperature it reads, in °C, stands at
35.8 °C
